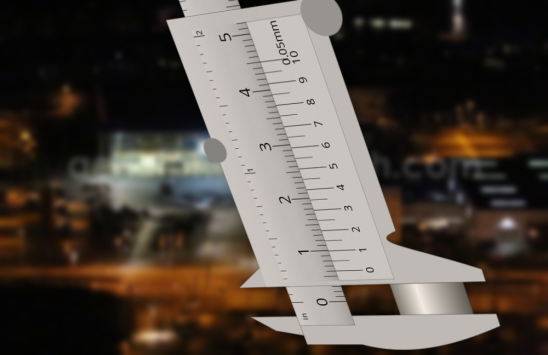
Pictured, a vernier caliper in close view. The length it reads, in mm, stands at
6.0 mm
